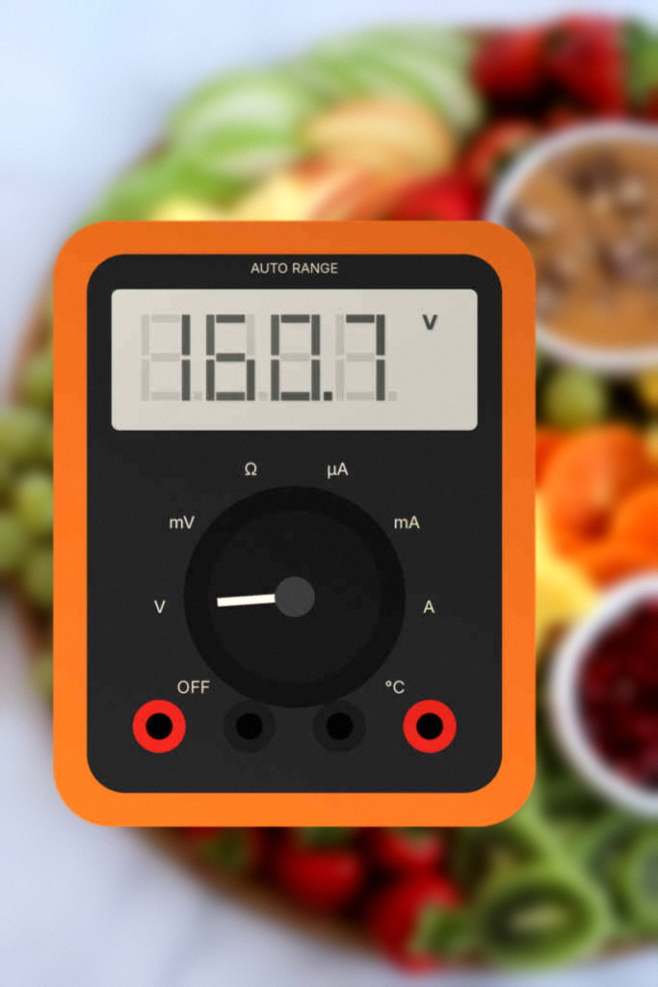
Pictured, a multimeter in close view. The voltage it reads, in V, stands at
160.7 V
